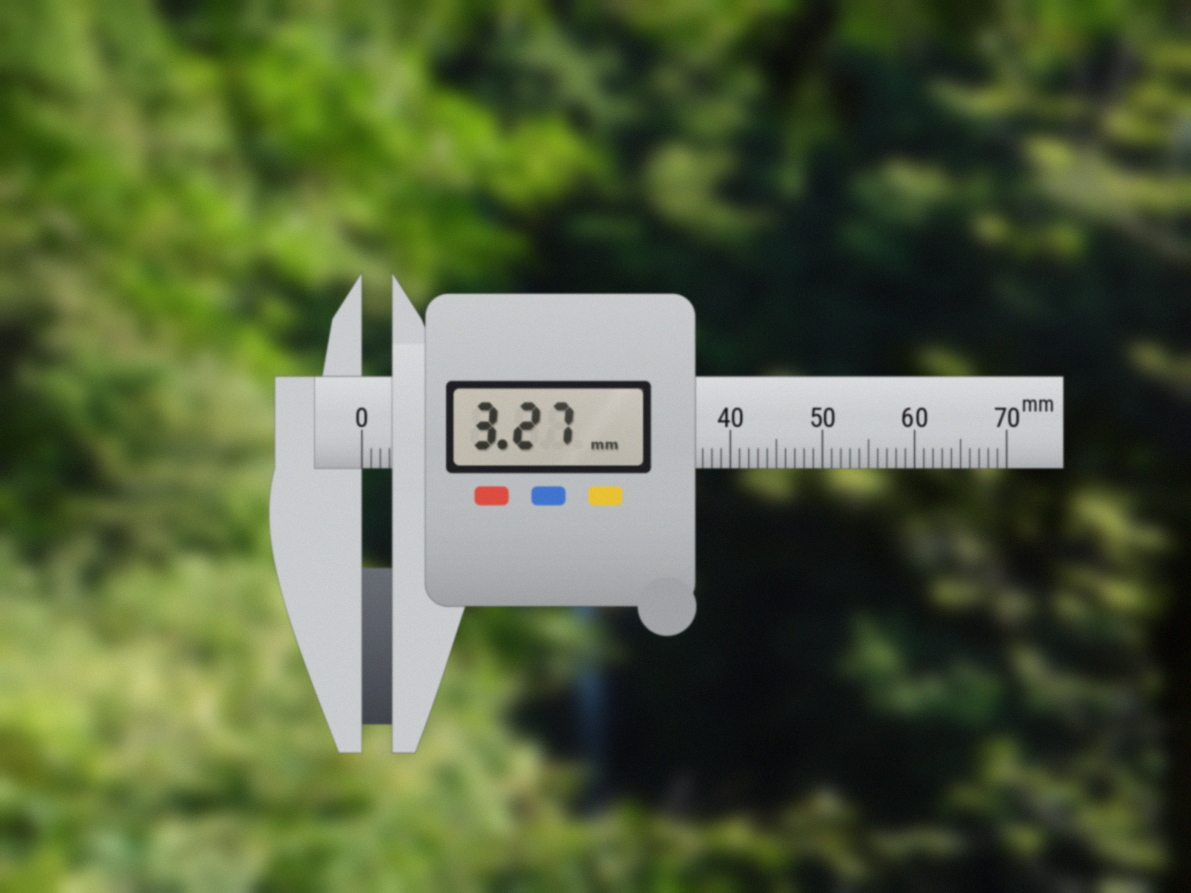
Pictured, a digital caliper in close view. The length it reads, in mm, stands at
3.27 mm
